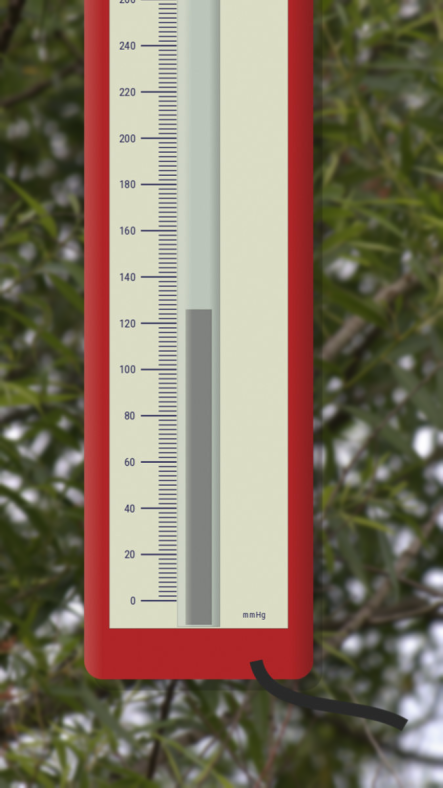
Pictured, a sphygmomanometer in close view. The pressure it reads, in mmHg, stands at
126 mmHg
